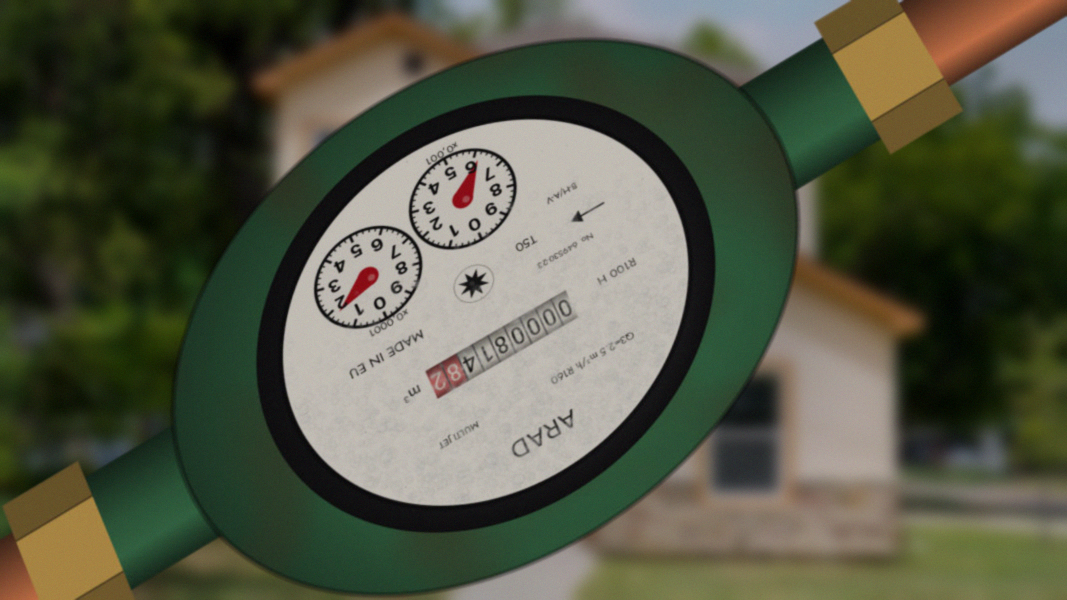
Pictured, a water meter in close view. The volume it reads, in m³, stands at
814.8261 m³
